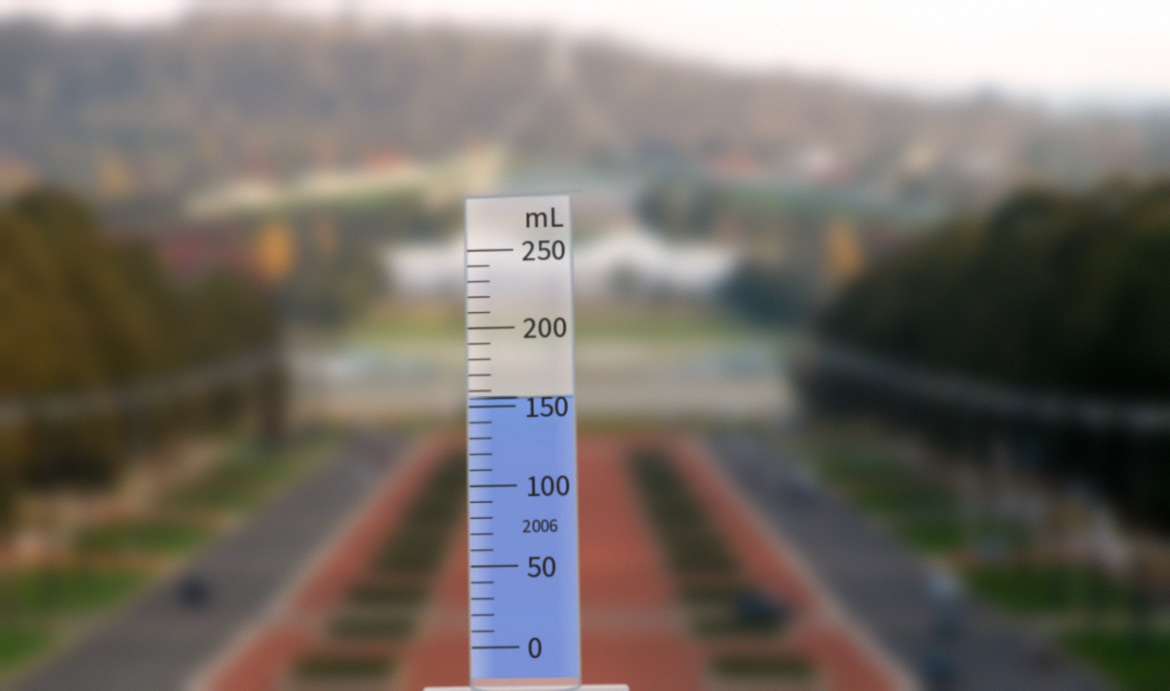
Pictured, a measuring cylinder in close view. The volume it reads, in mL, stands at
155 mL
